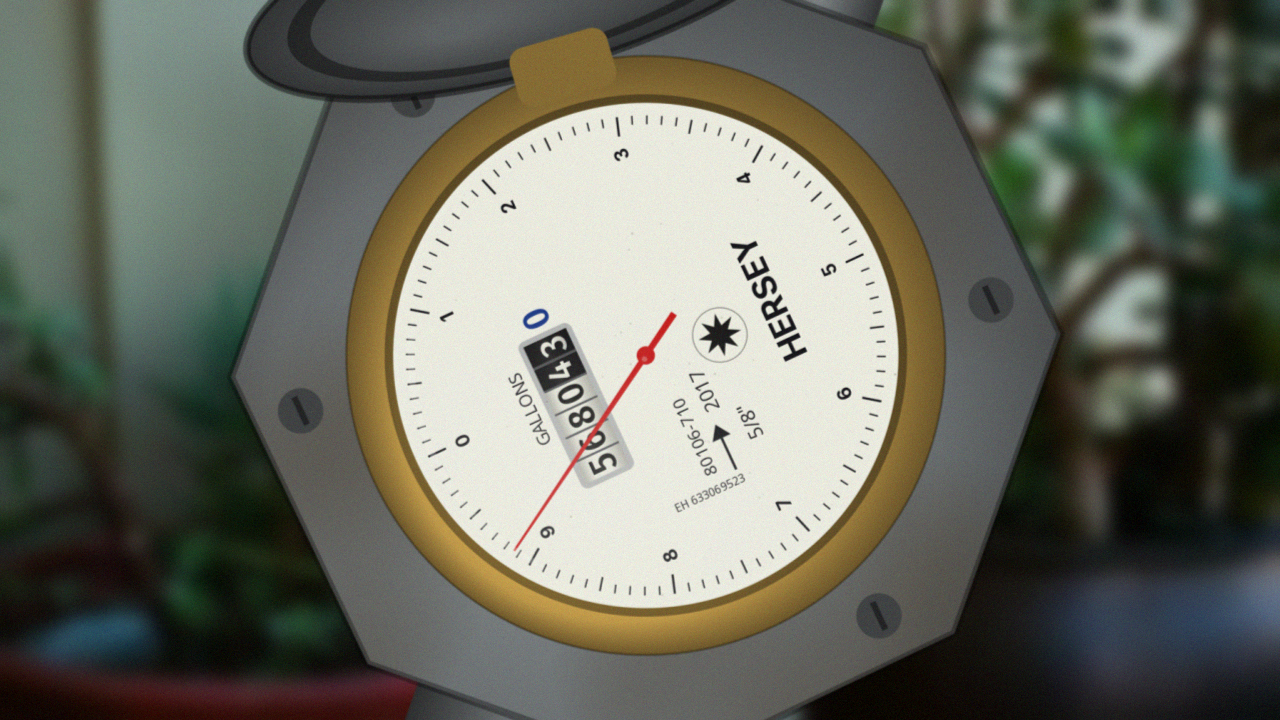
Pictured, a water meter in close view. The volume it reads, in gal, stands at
5680429.1 gal
